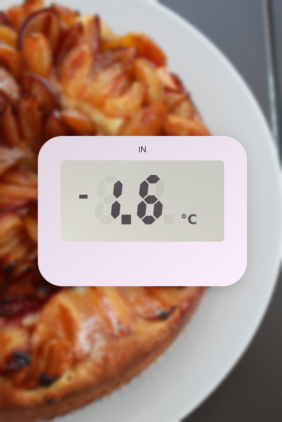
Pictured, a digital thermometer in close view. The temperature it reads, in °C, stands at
-1.6 °C
